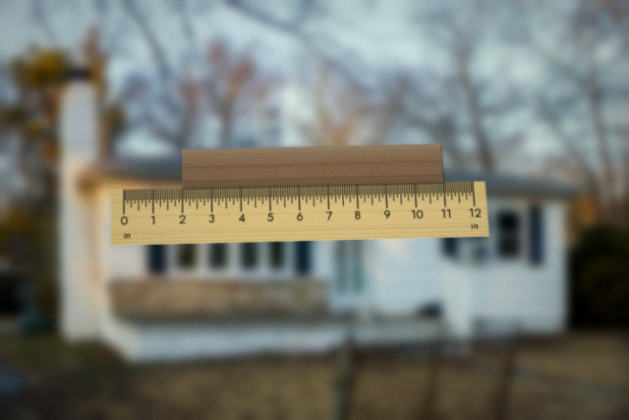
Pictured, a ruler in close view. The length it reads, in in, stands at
9 in
